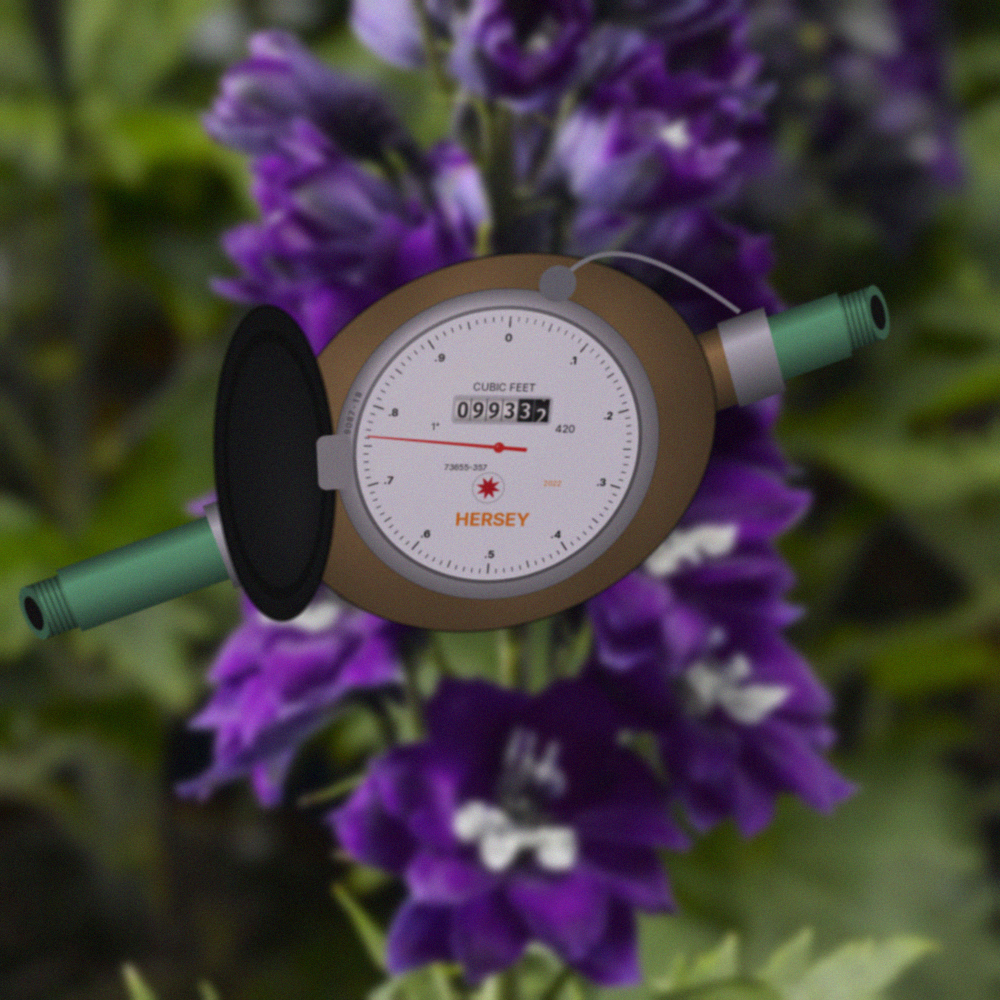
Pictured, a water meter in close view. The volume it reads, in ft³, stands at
99331.76 ft³
